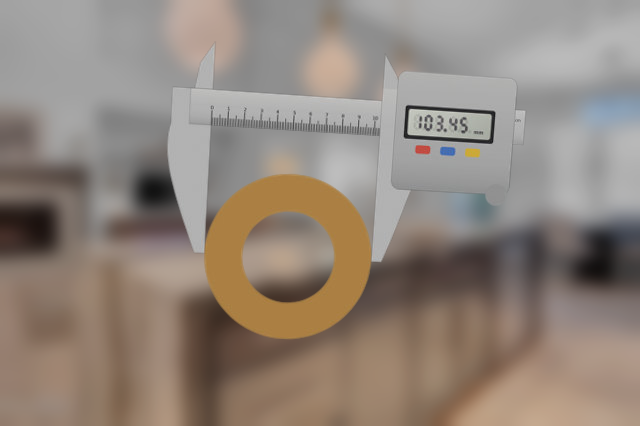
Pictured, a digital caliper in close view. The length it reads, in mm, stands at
103.45 mm
